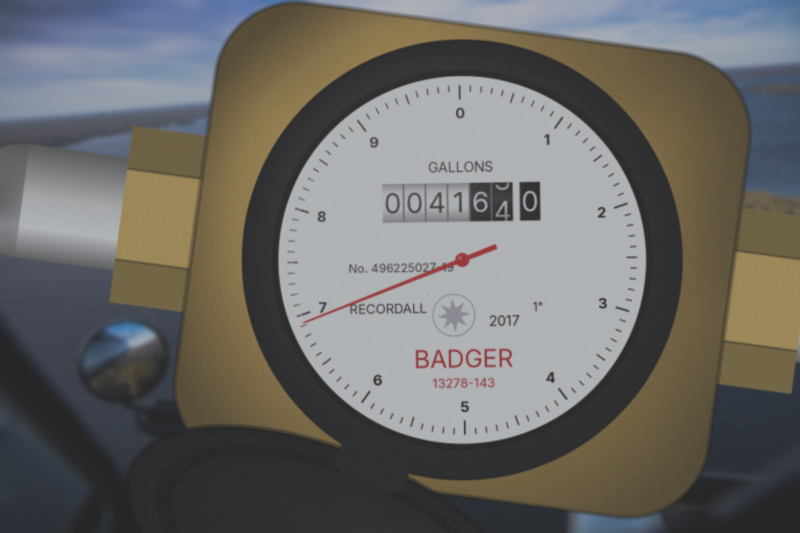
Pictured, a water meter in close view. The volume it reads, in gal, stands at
41636.9 gal
